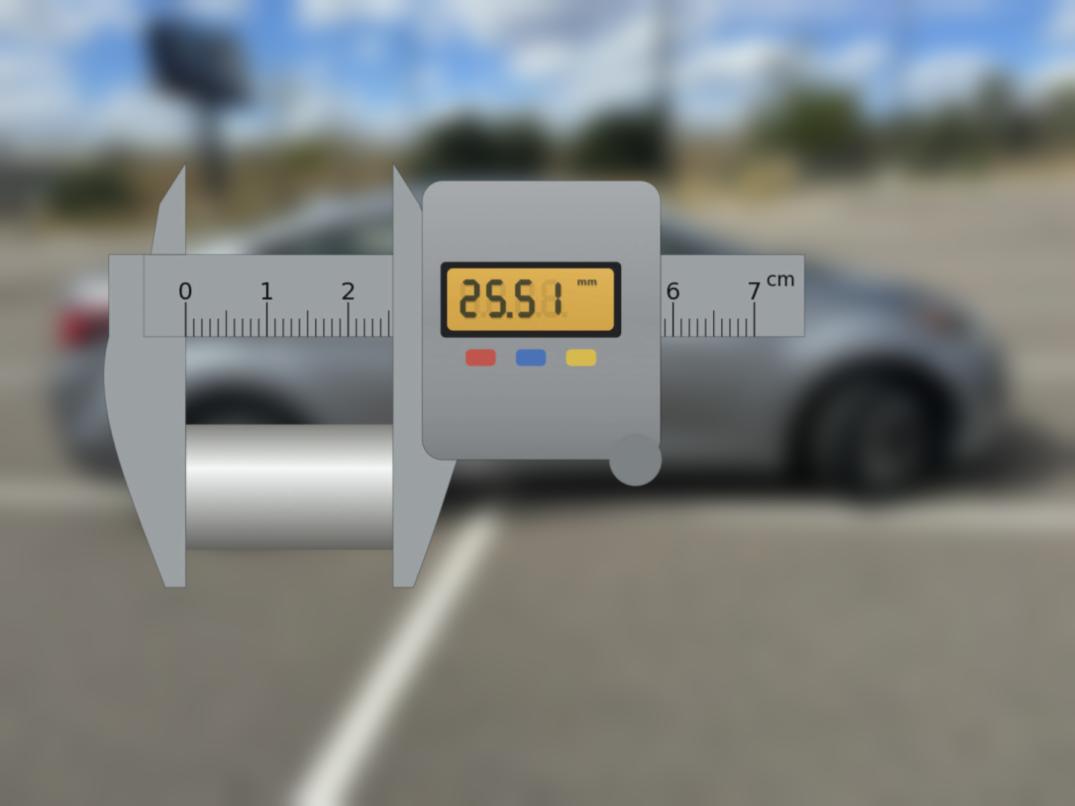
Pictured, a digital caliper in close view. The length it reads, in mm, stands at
25.51 mm
